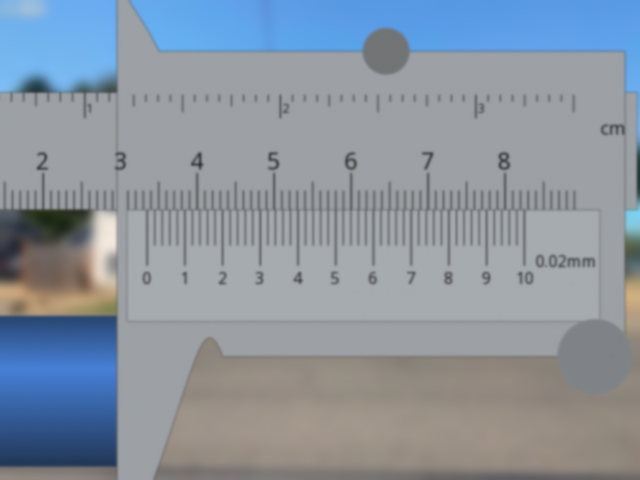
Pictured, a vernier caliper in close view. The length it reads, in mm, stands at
33.5 mm
